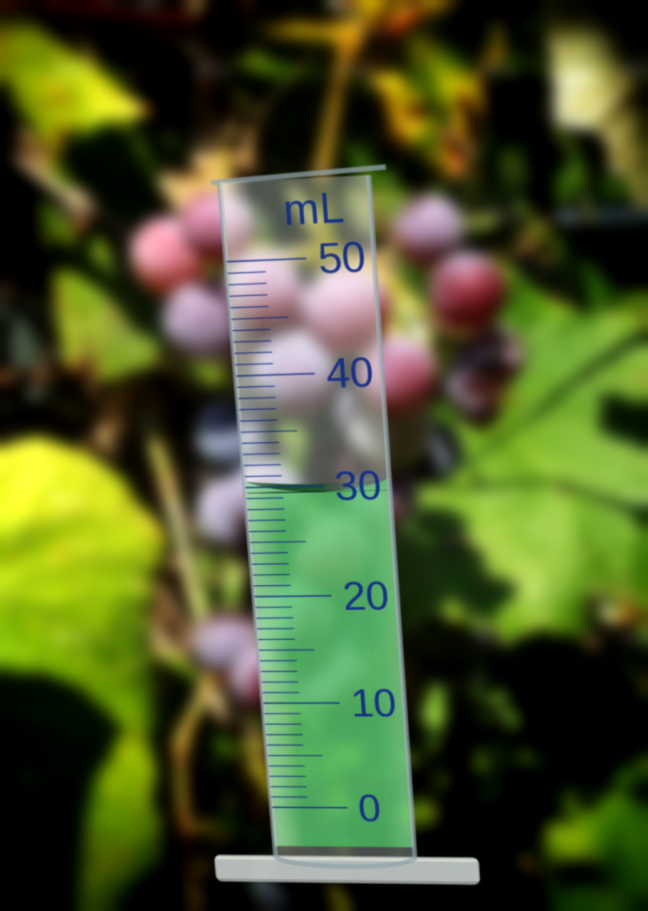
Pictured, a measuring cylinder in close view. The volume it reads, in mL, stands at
29.5 mL
